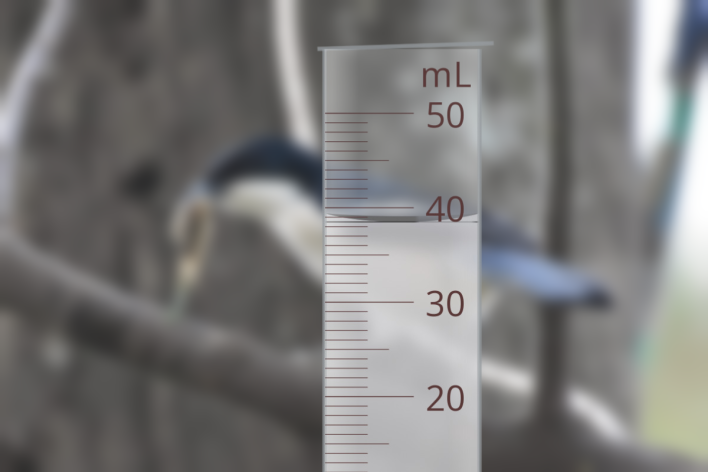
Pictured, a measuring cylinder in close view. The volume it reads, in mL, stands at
38.5 mL
